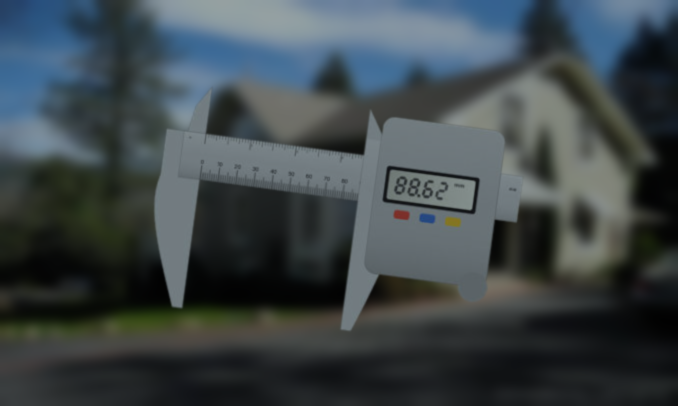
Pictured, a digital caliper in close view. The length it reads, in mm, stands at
88.62 mm
